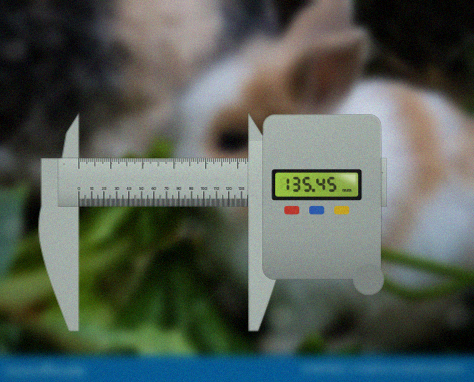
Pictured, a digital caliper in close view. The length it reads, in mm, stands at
135.45 mm
